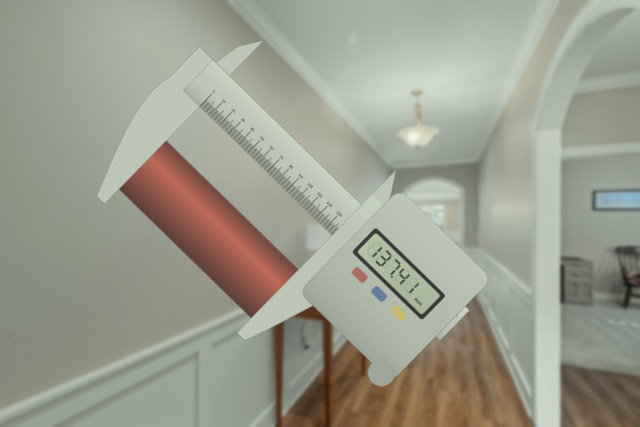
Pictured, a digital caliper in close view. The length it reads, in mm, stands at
137.41 mm
